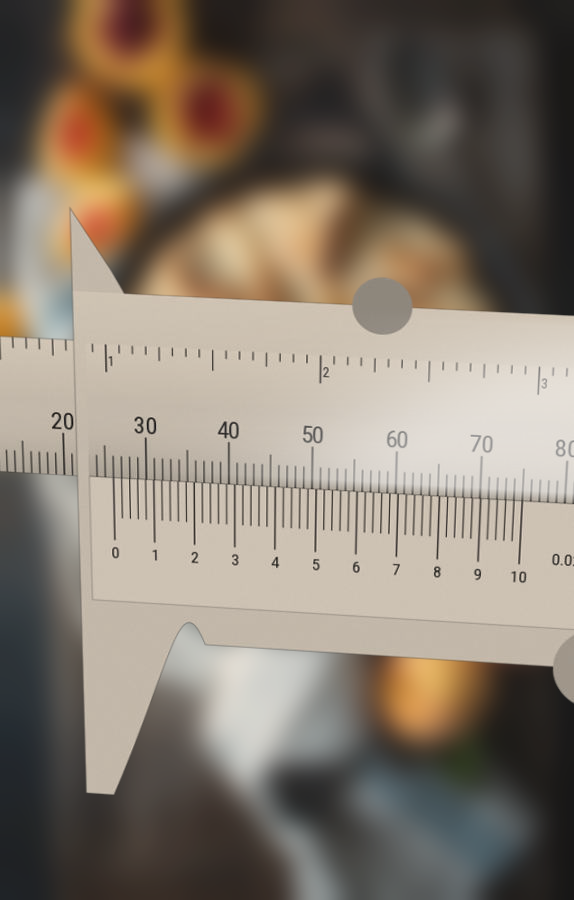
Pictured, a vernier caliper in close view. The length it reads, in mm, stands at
26.0 mm
